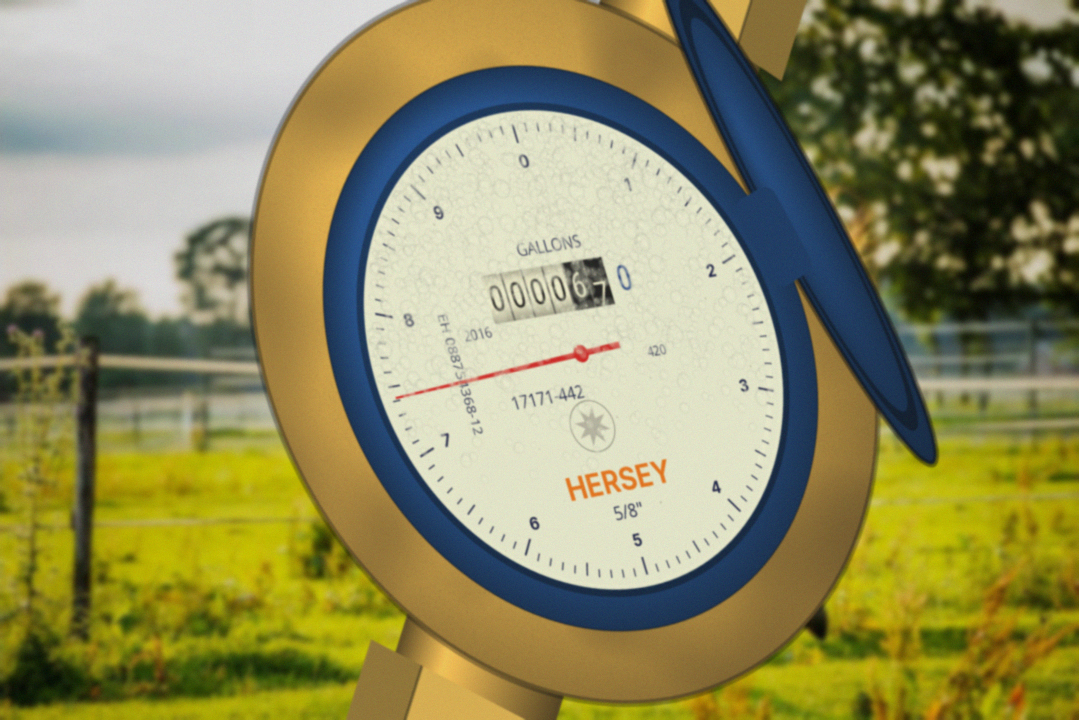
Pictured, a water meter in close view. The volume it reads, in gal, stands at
667.4 gal
